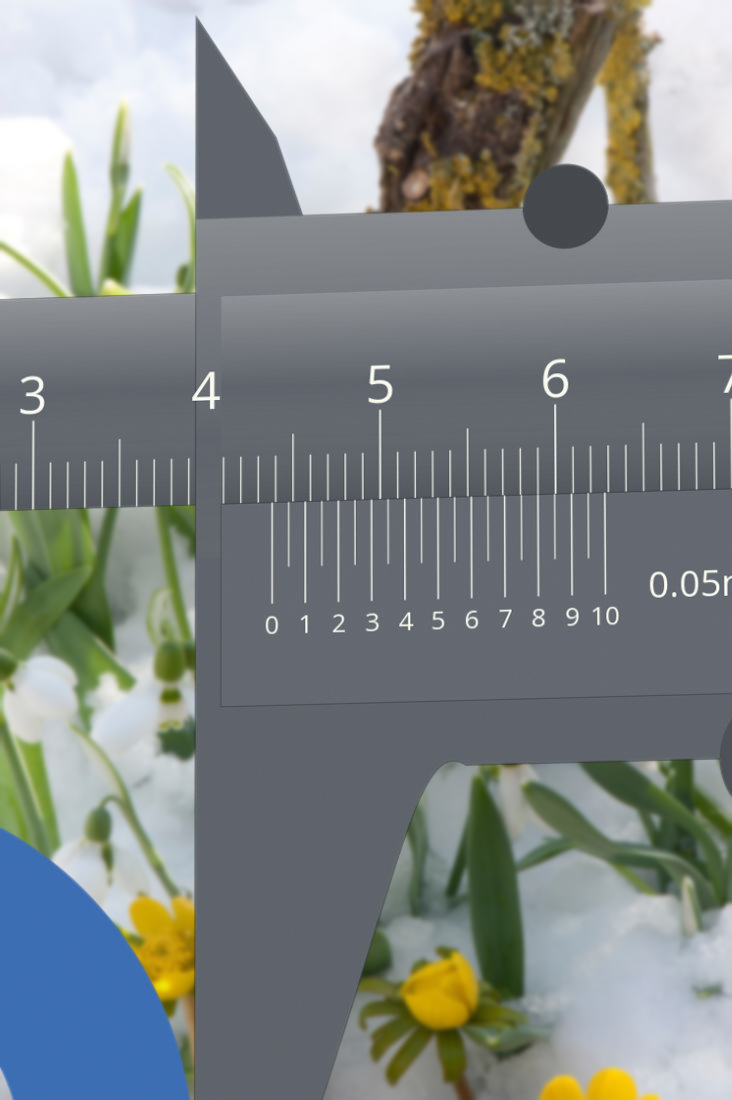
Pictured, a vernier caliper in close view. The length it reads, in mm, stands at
43.8 mm
